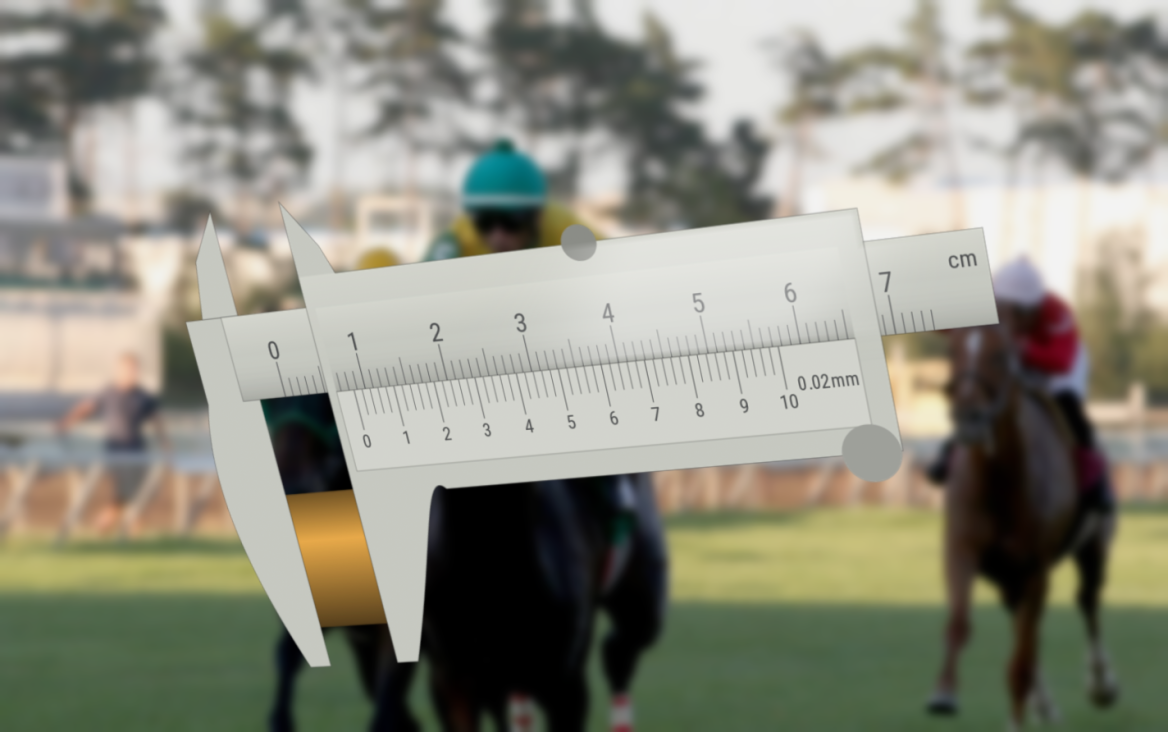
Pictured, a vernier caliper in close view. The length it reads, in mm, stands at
8.6 mm
